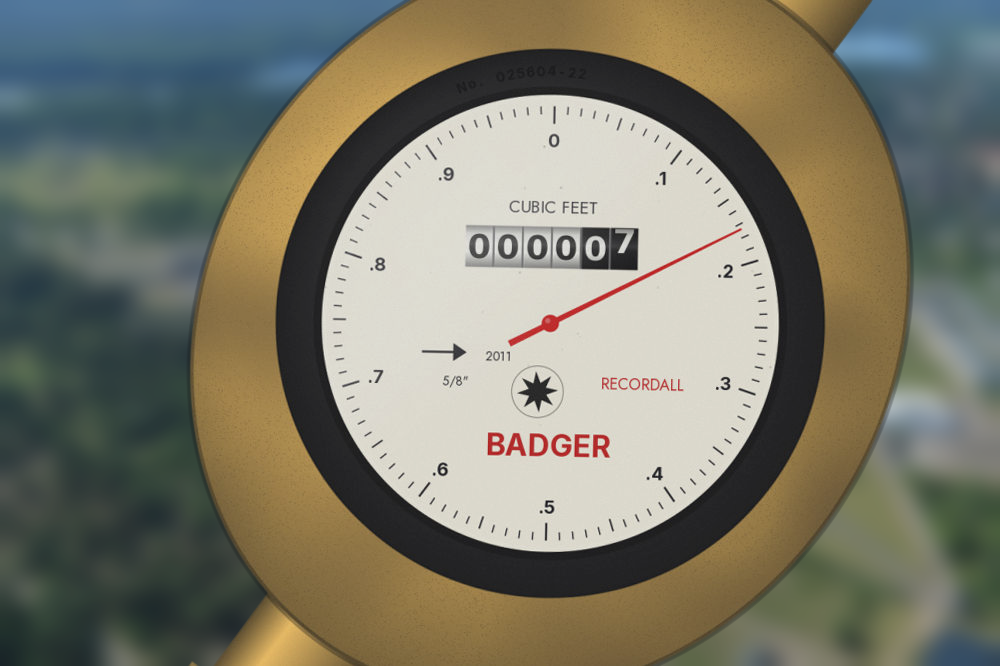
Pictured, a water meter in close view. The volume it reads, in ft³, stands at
7.17 ft³
